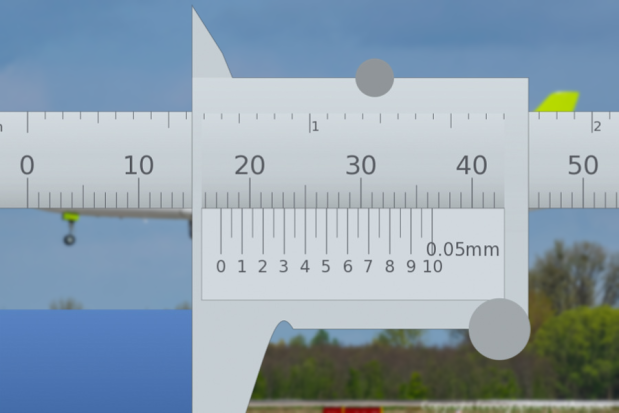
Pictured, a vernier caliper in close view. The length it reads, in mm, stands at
17.4 mm
